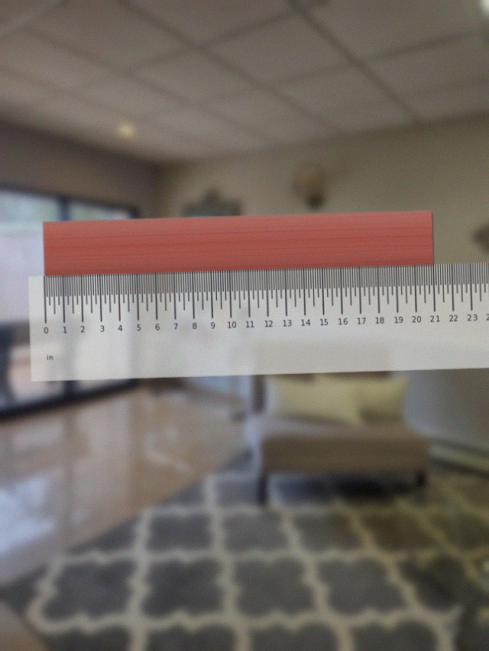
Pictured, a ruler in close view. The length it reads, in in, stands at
21 in
